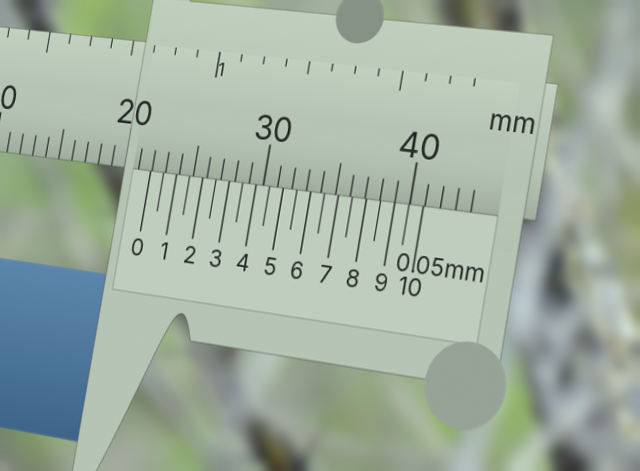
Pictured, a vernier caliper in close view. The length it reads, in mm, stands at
21.9 mm
